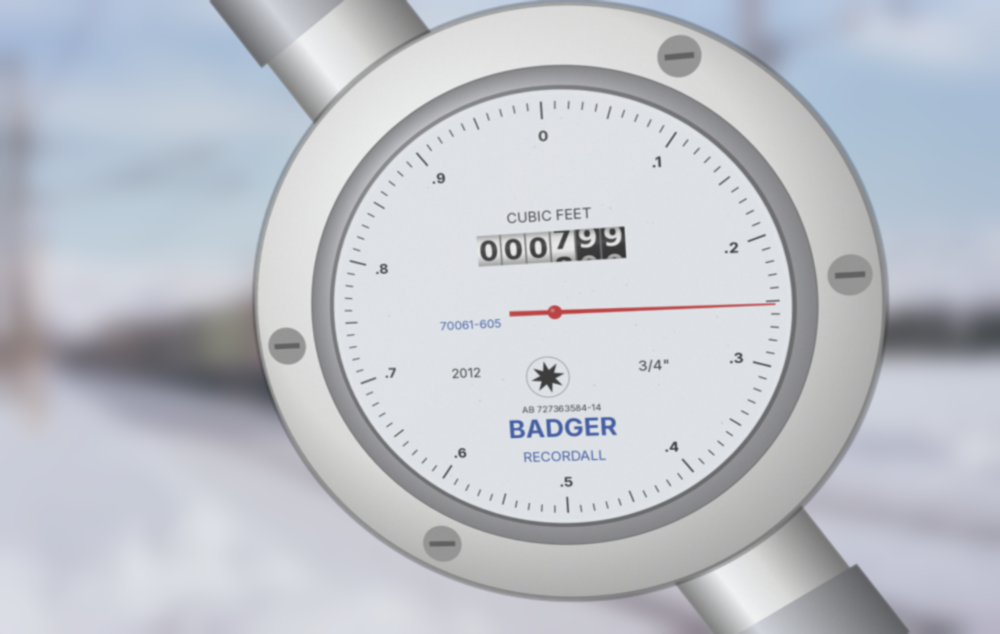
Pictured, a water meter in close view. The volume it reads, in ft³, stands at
799.25 ft³
